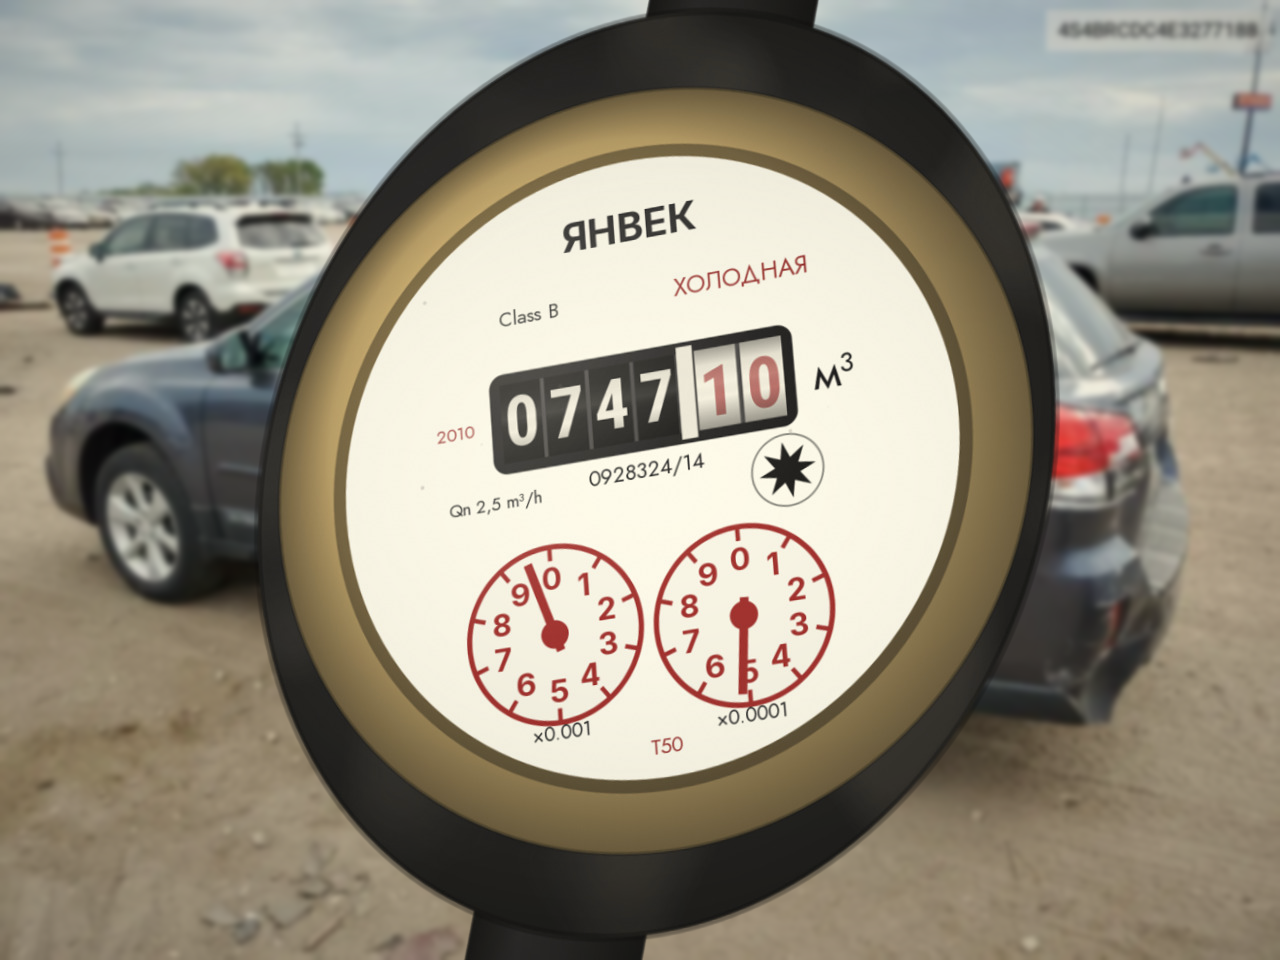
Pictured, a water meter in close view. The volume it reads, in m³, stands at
747.0995 m³
